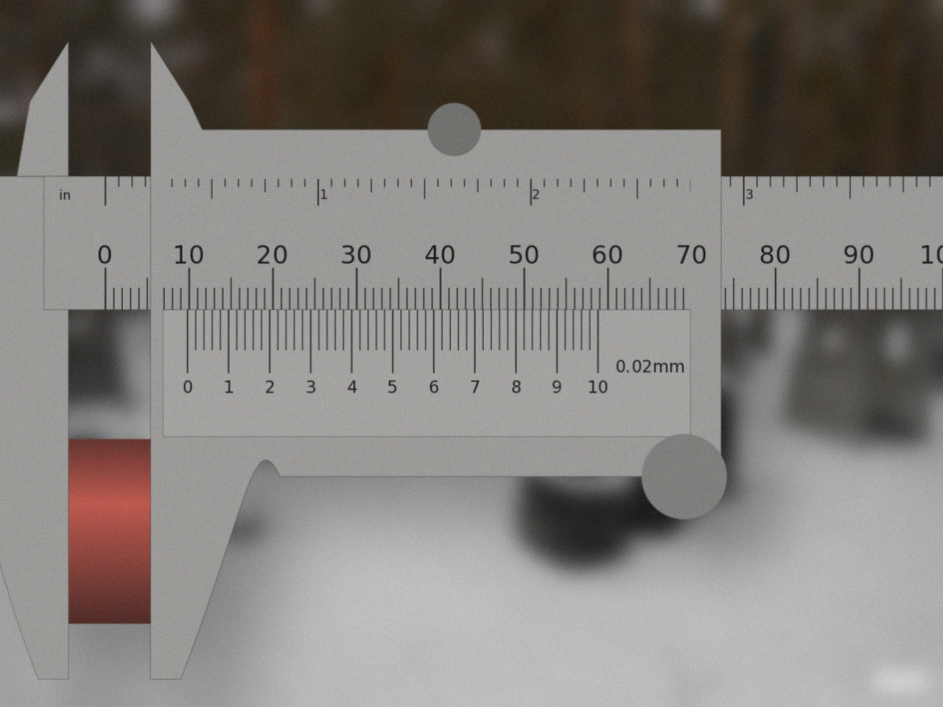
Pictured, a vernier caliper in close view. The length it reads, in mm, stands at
9.8 mm
